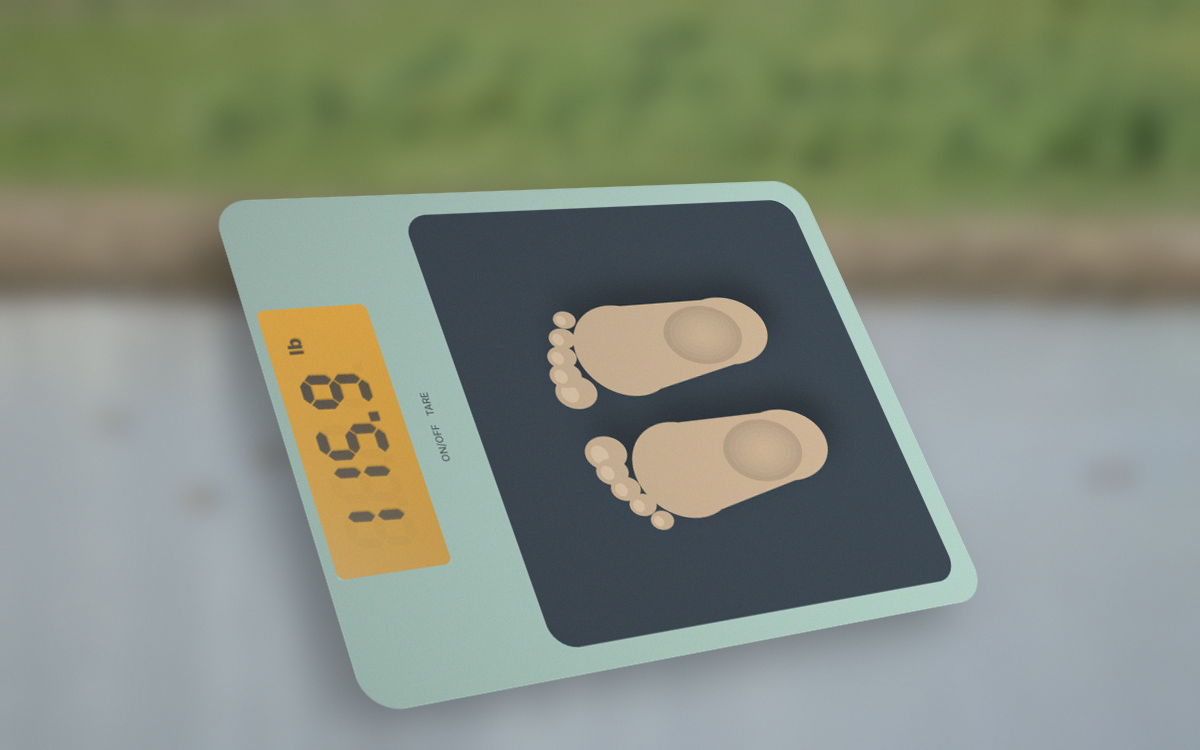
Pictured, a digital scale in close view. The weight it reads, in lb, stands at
115.9 lb
